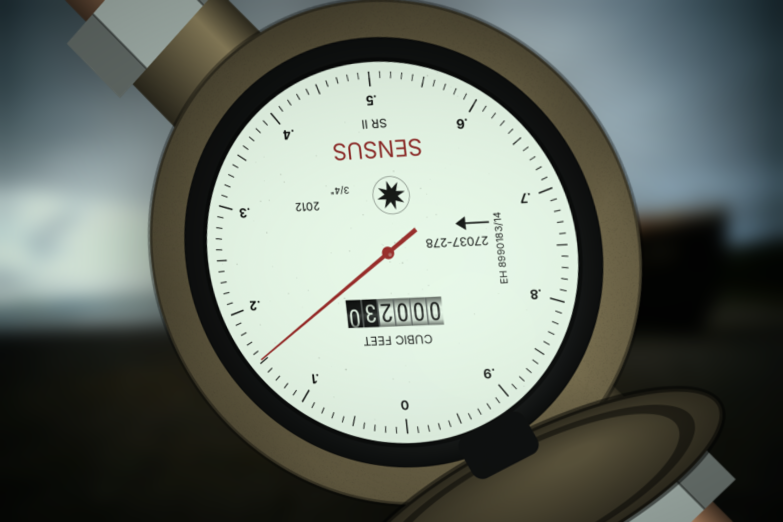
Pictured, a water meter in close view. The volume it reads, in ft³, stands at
230.15 ft³
